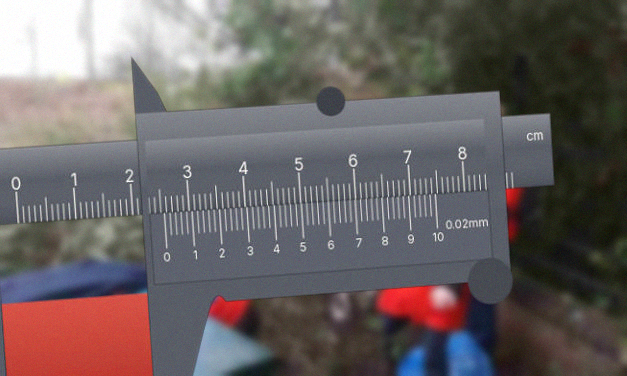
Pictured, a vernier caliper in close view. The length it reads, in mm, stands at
25.6 mm
